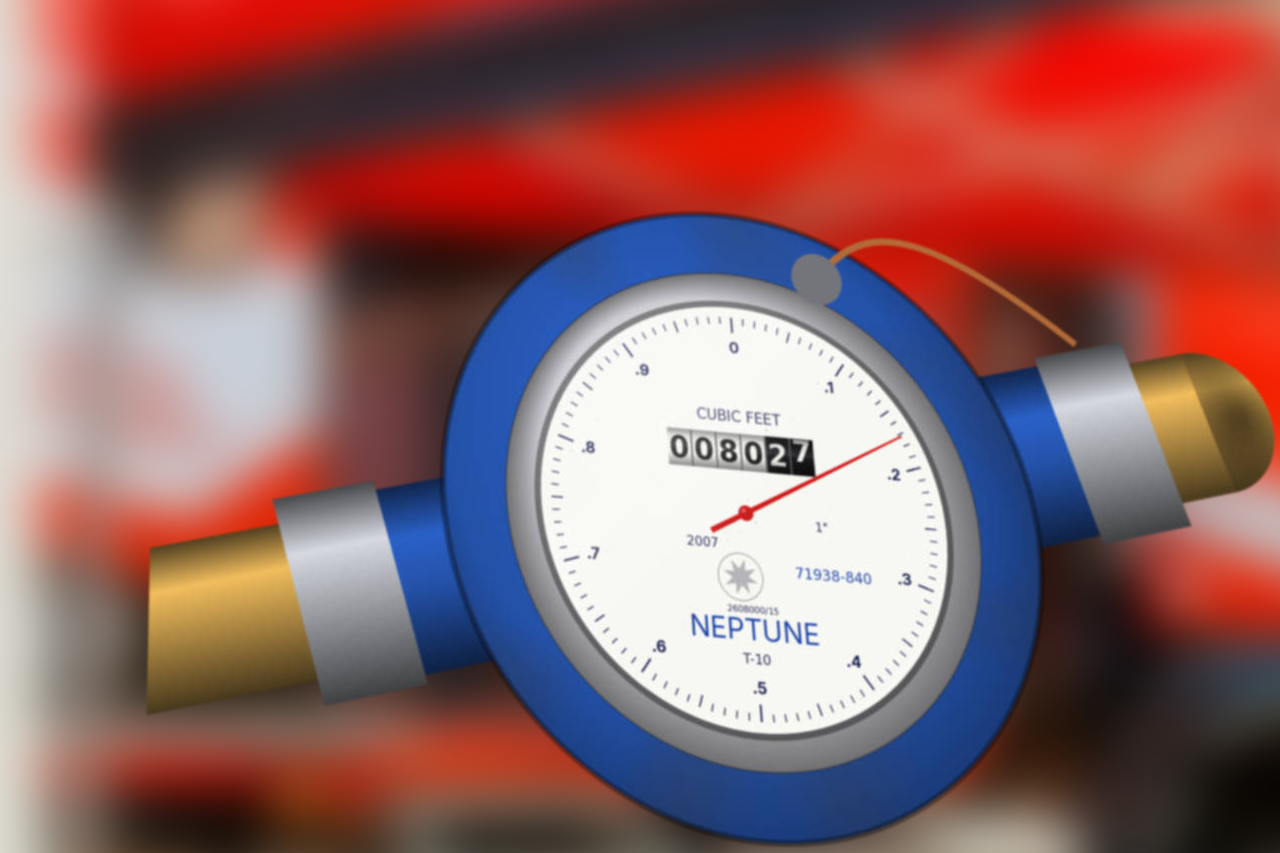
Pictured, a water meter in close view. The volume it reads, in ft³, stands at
8027.17 ft³
